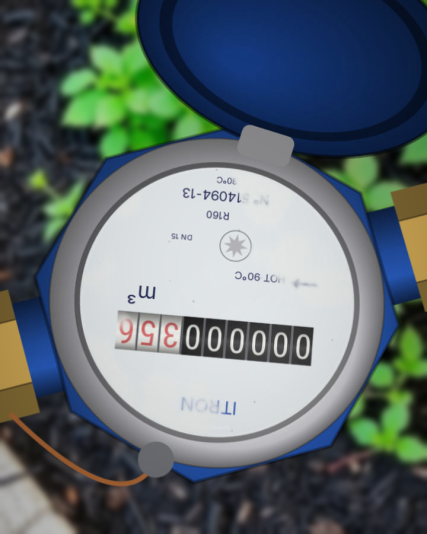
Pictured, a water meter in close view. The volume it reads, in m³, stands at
0.356 m³
